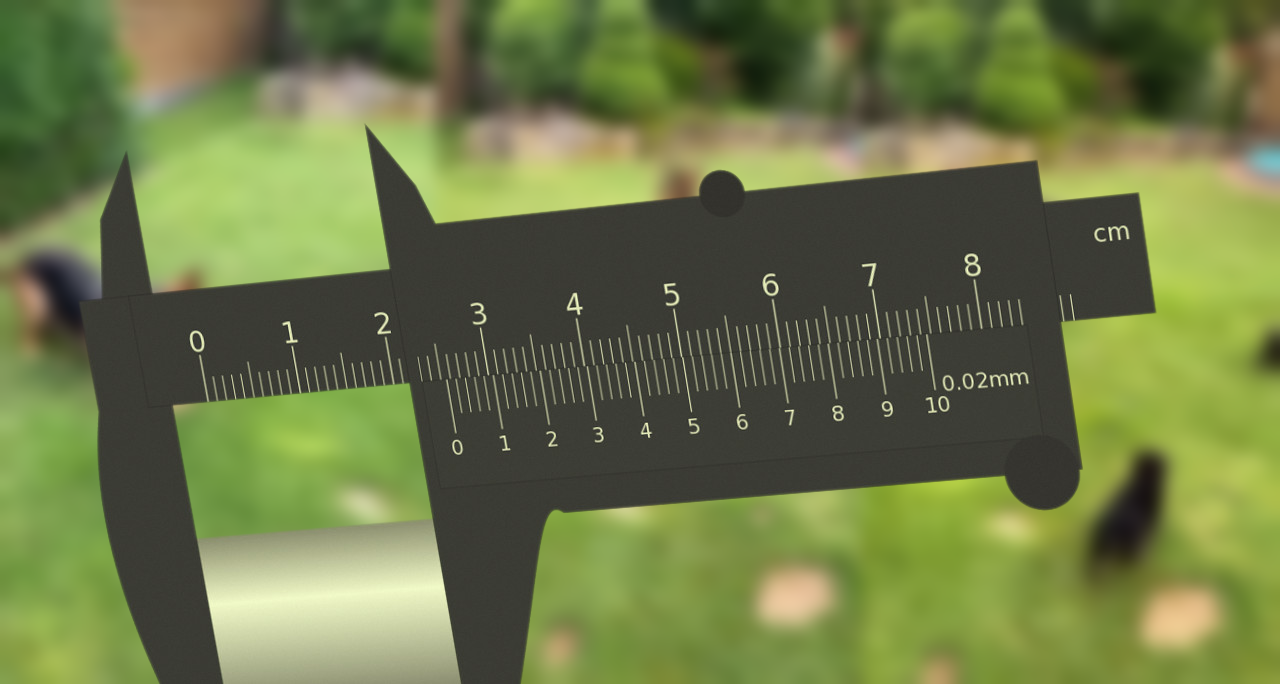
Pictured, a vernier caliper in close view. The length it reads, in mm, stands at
25.6 mm
